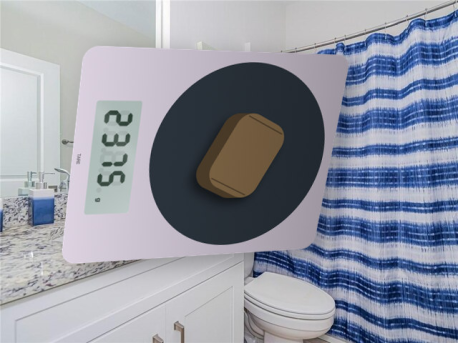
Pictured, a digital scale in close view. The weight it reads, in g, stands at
2375 g
